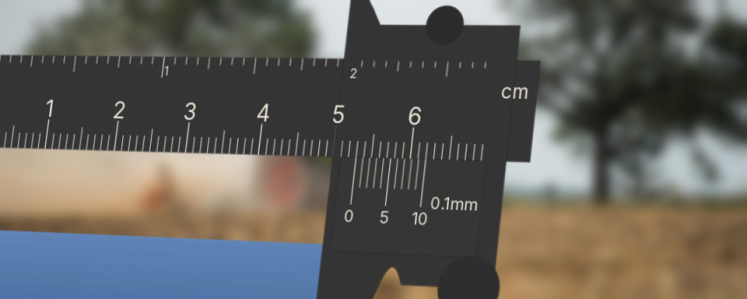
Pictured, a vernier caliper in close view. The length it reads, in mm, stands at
53.0 mm
